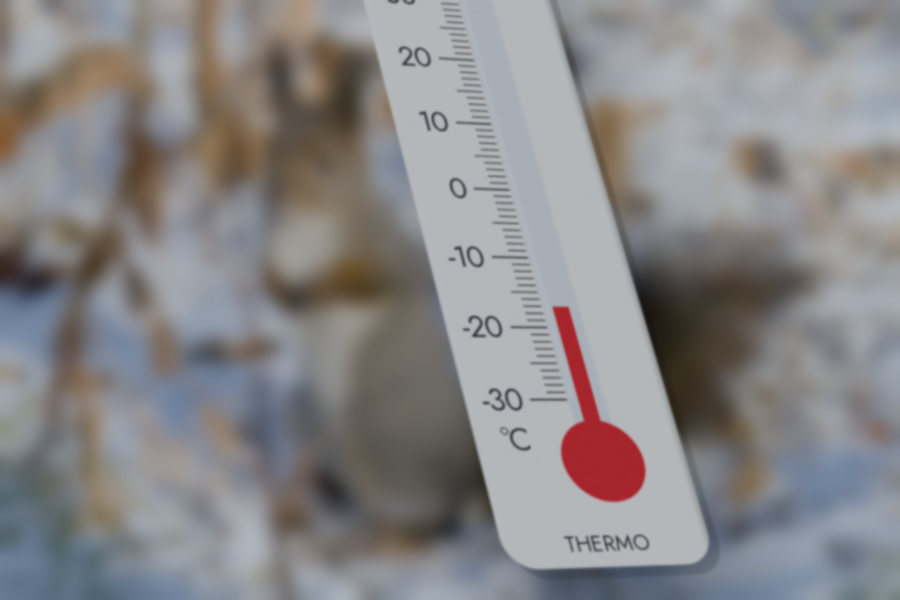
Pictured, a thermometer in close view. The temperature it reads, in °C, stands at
-17 °C
